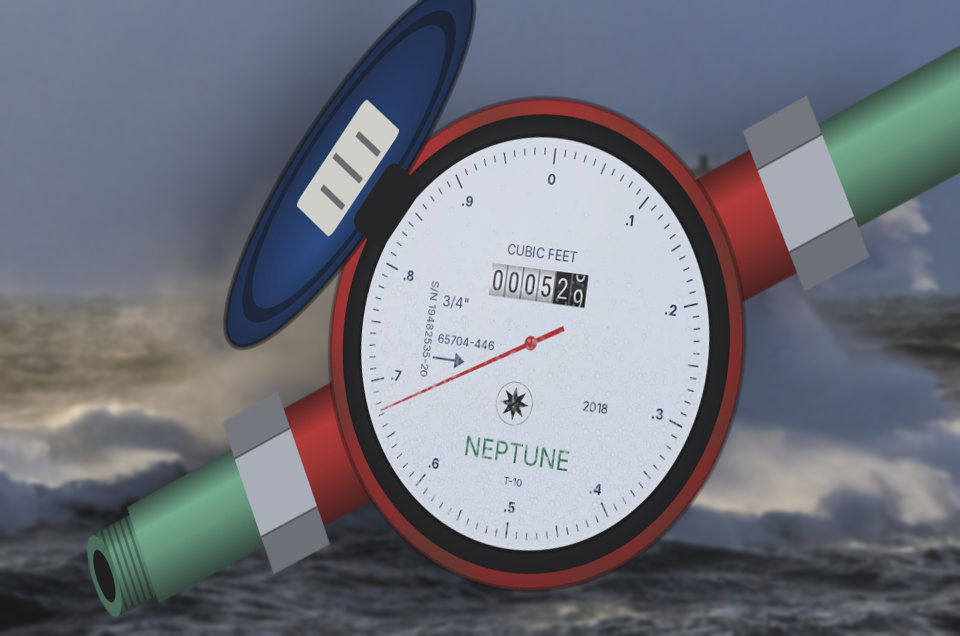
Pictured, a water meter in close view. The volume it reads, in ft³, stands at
528.67 ft³
